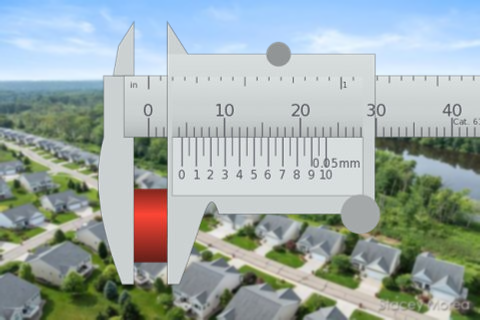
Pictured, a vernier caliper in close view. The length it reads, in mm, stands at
4.4 mm
